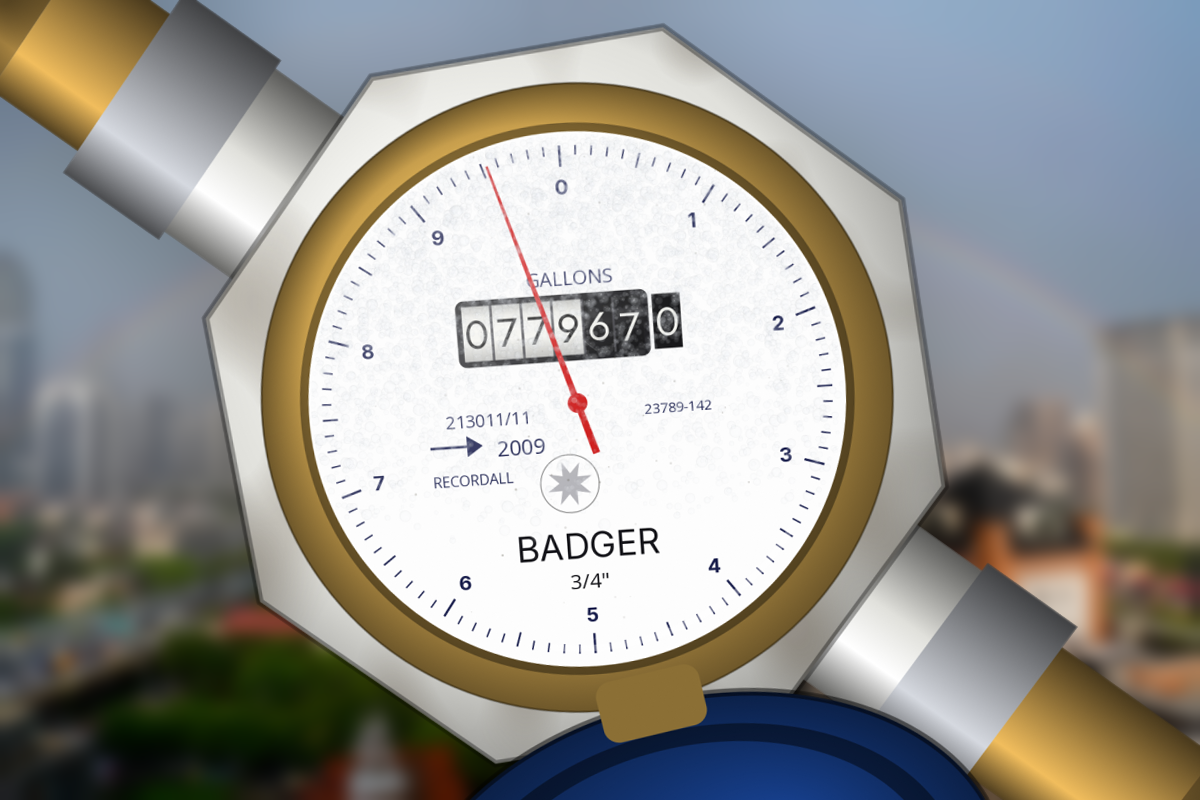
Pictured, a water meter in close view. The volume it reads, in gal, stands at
779669.5 gal
